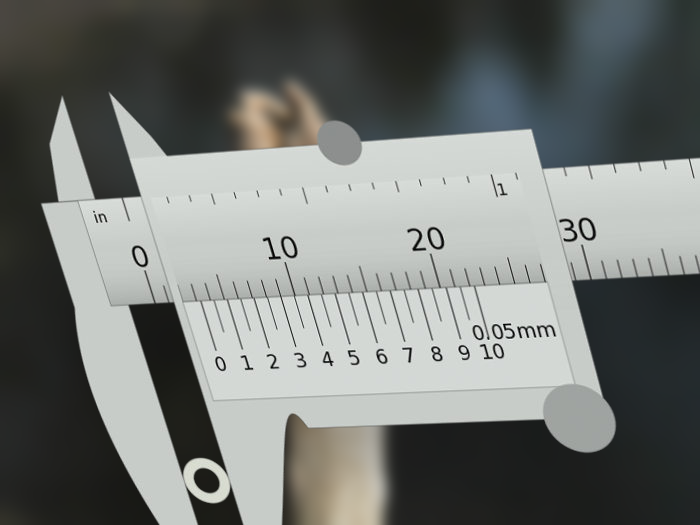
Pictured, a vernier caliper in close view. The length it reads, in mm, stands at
3.3 mm
